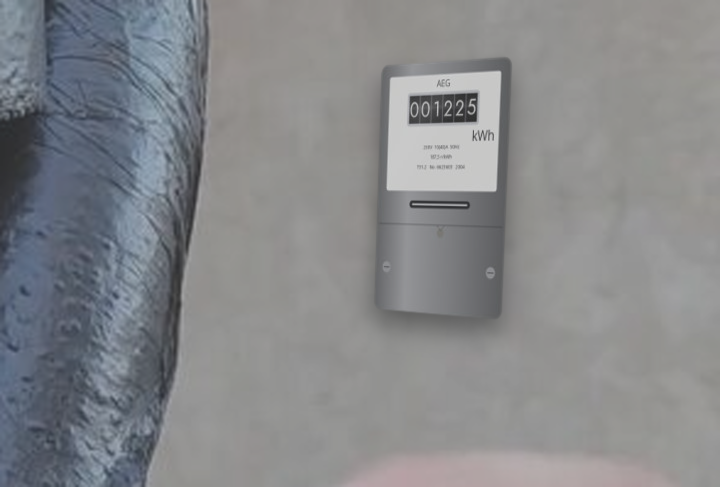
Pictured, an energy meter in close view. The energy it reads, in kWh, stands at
1225 kWh
